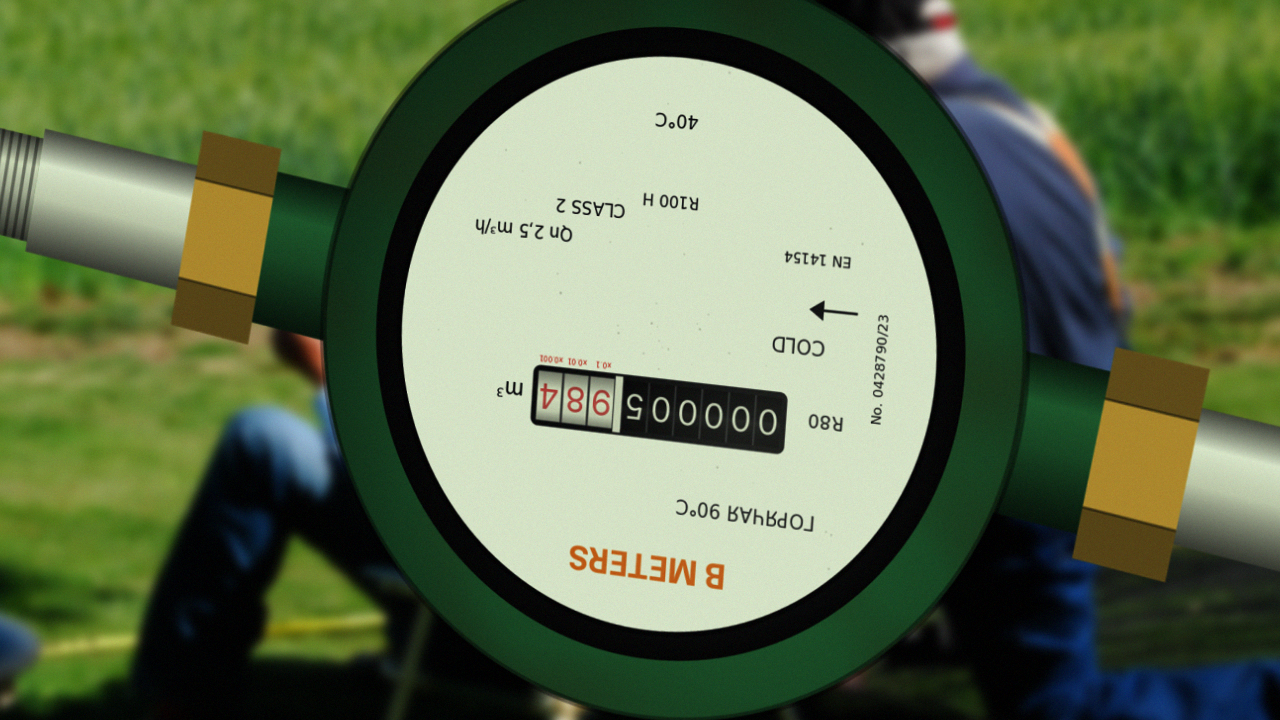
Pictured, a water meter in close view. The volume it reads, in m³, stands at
5.984 m³
